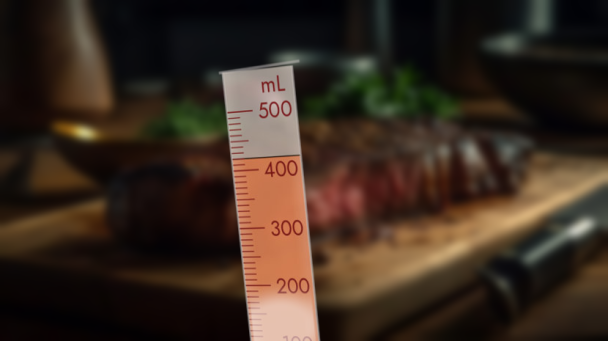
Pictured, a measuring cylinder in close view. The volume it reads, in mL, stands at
420 mL
